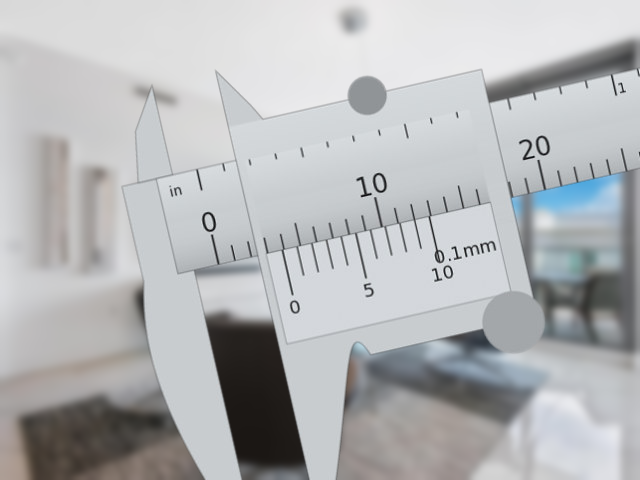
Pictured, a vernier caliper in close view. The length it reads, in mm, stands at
3.9 mm
